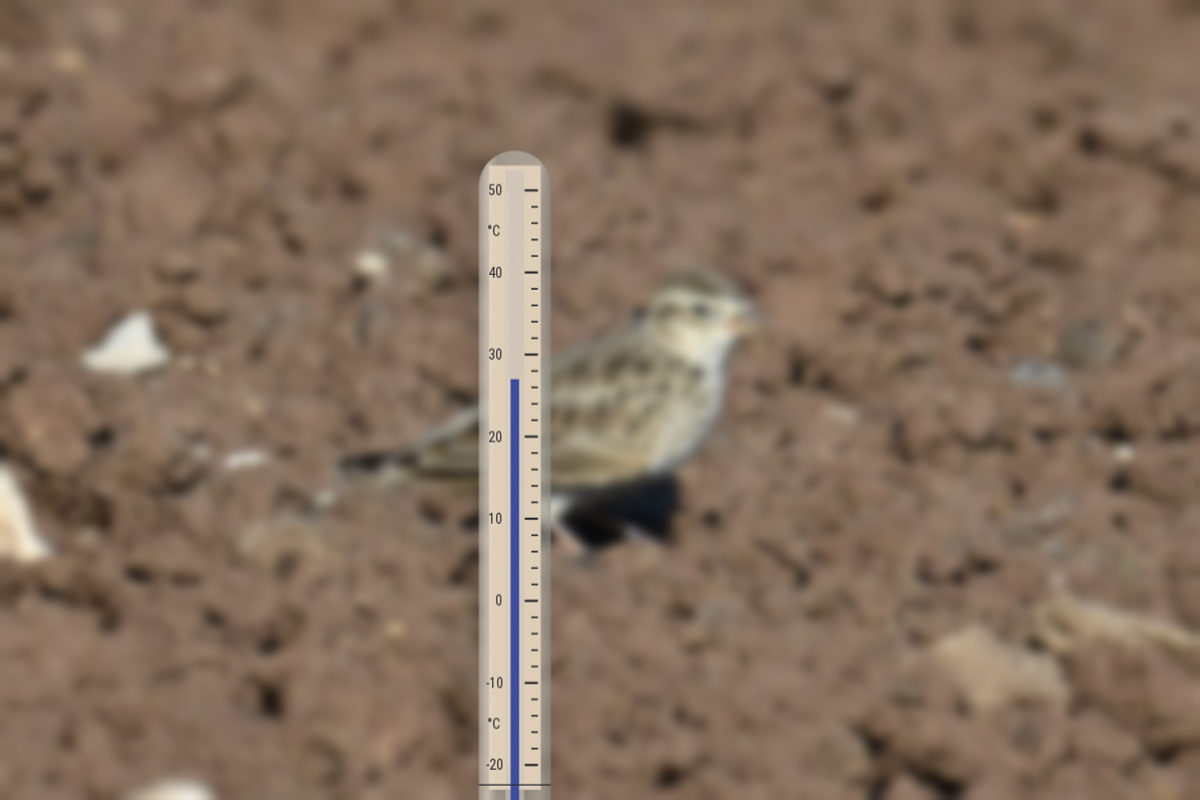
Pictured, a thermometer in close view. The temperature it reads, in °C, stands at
27 °C
